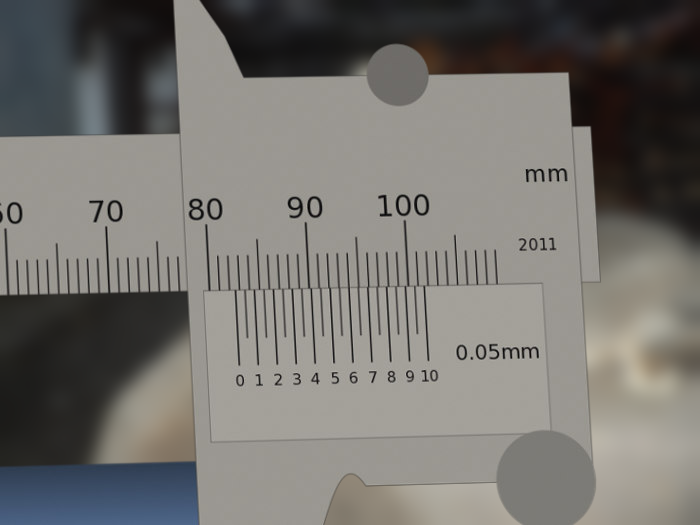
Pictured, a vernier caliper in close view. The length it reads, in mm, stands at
82.6 mm
